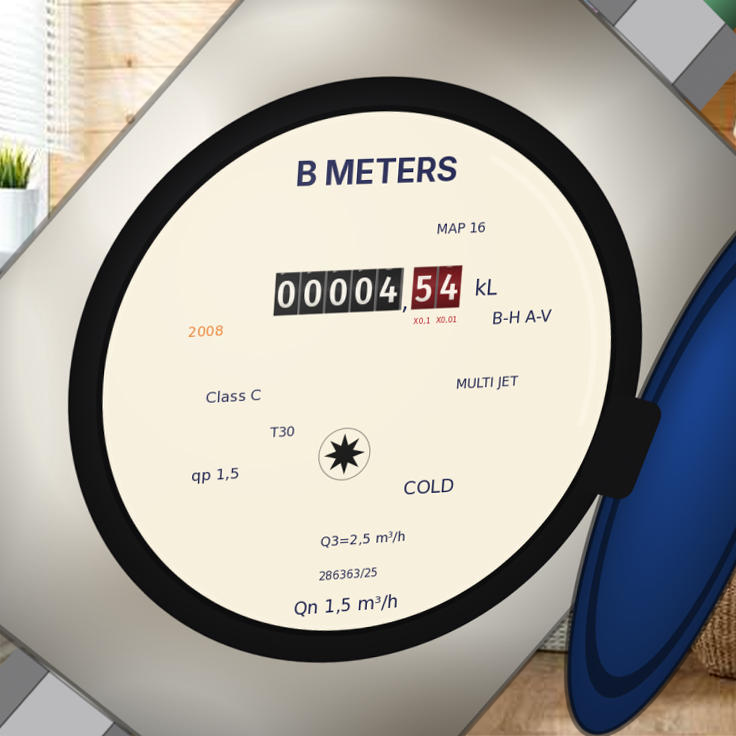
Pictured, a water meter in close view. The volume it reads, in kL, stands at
4.54 kL
